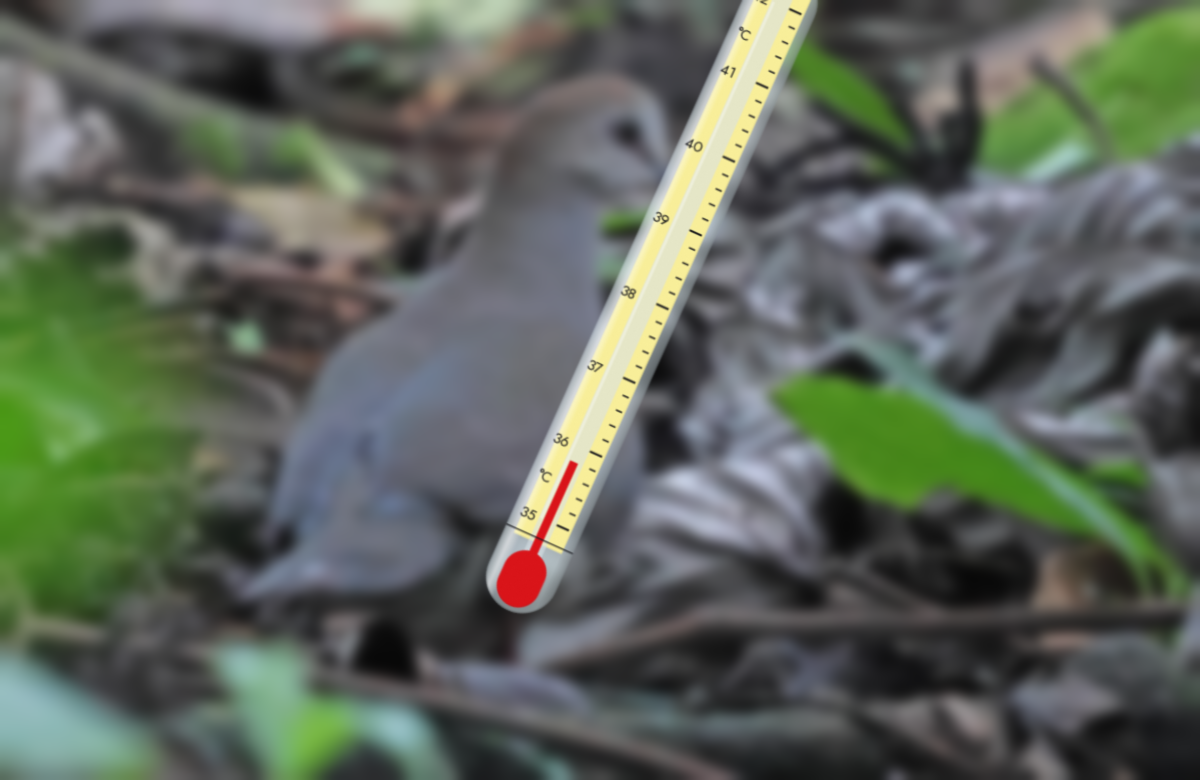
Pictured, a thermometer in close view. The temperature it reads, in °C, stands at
35.8 °C
